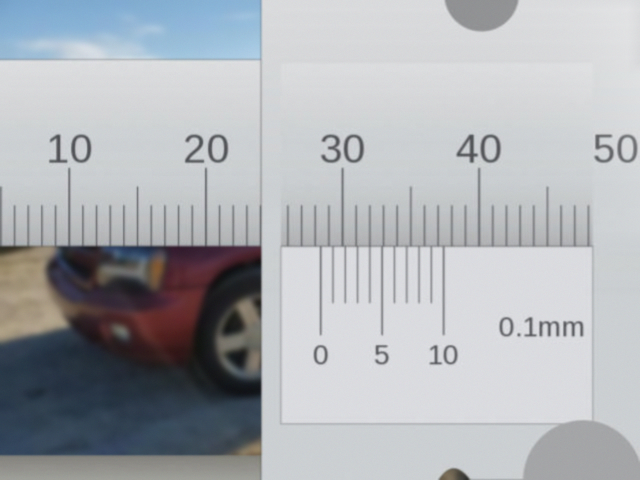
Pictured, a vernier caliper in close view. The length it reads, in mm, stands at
28.4 mm
